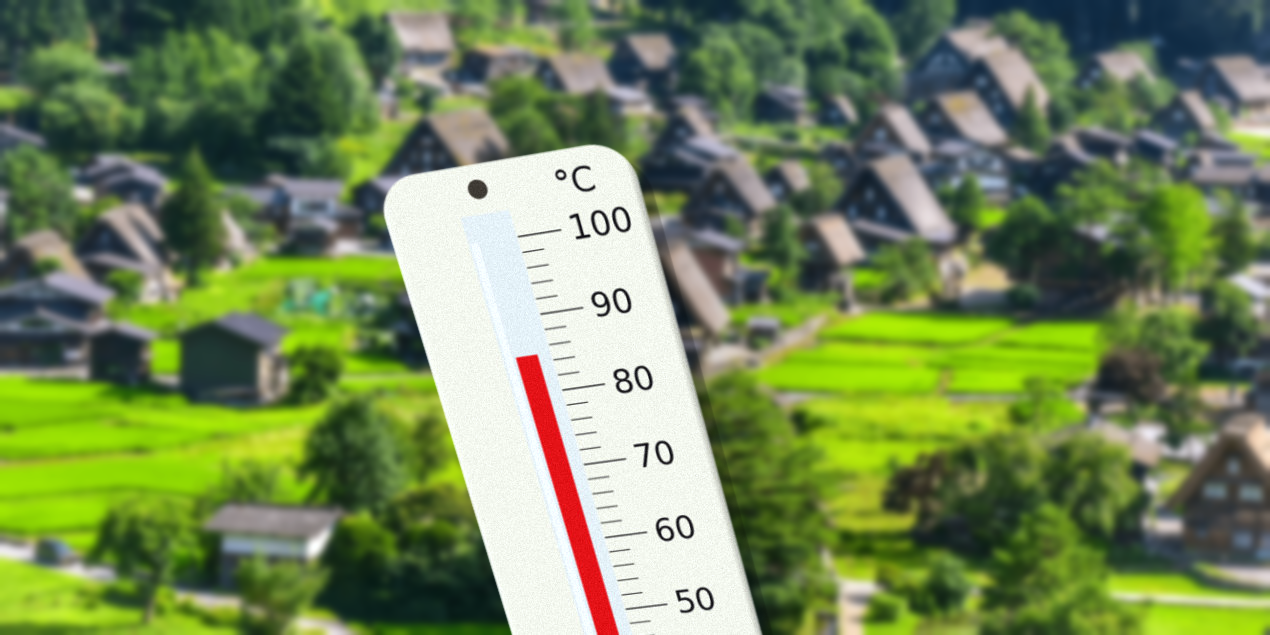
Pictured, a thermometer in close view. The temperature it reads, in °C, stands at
85 °C
